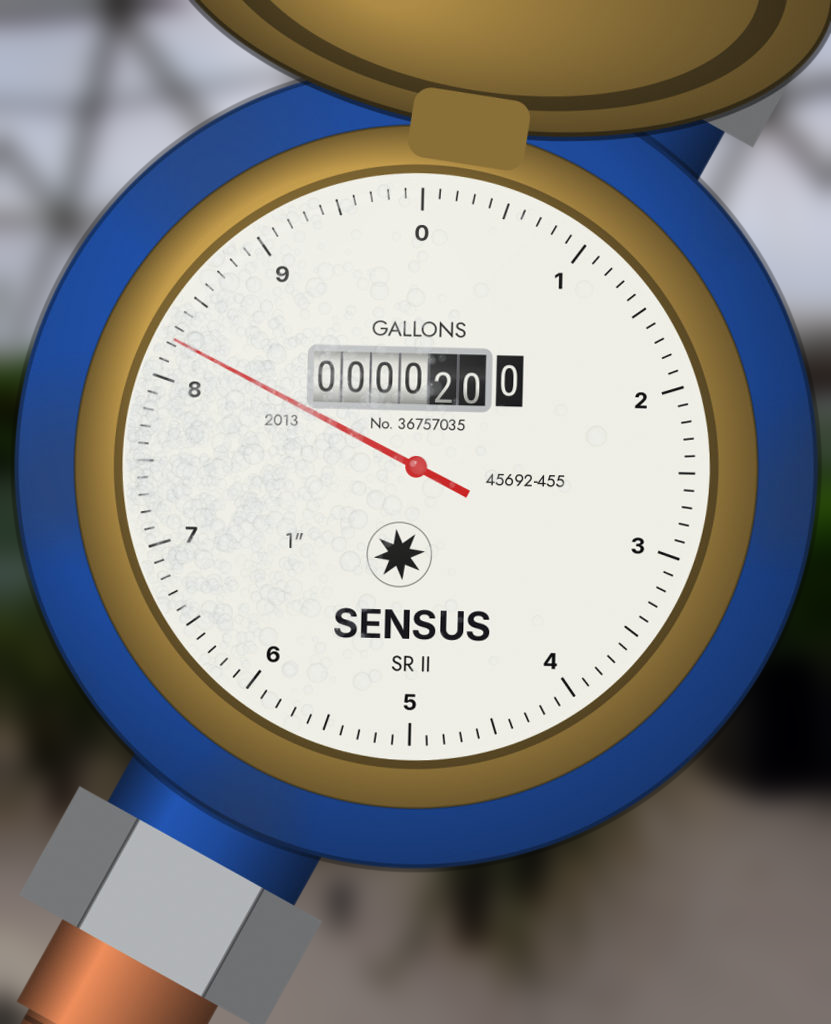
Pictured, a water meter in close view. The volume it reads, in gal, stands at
198.2 gal
